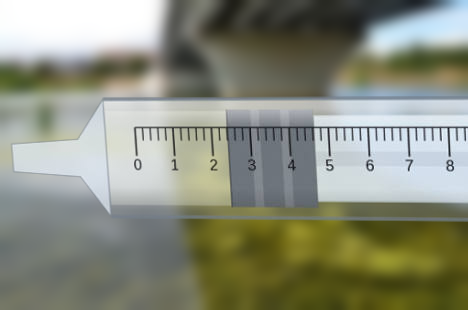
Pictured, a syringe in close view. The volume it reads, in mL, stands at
2.4 mL
